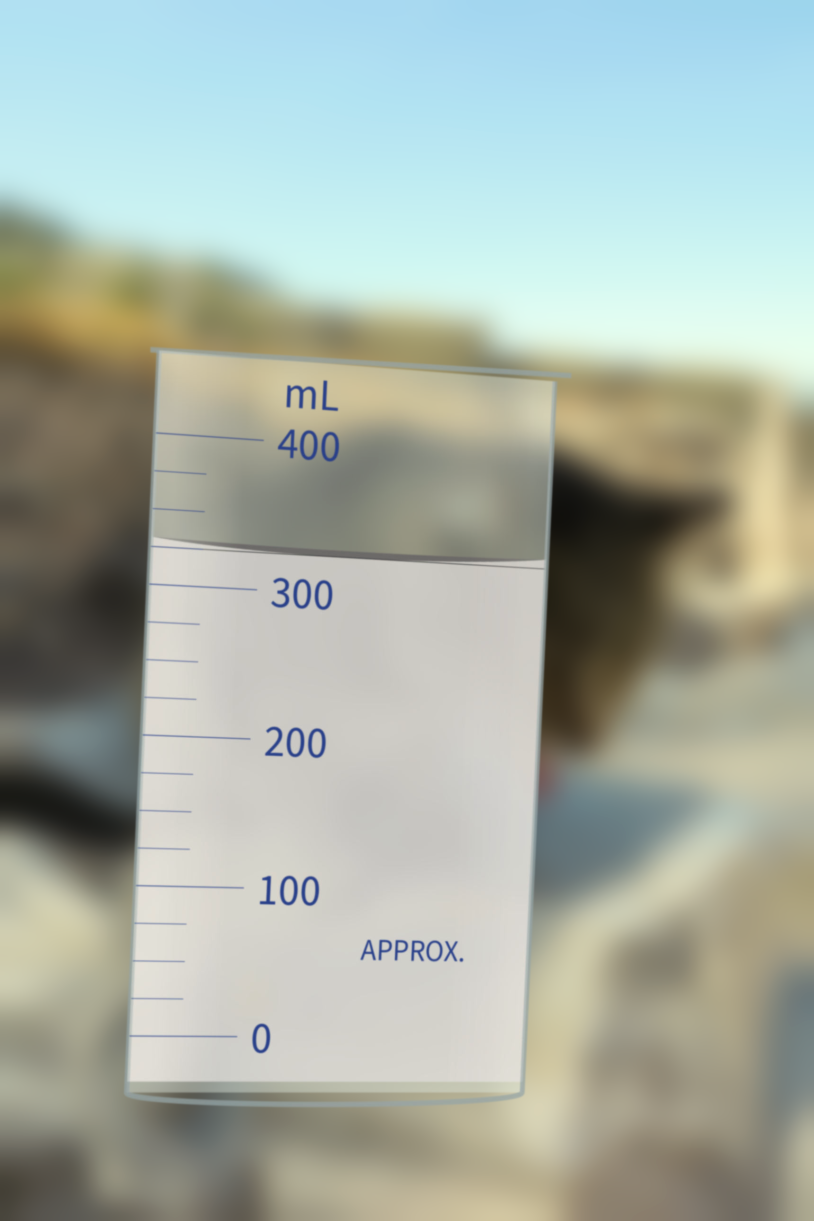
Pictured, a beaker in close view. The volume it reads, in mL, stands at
325 mL
